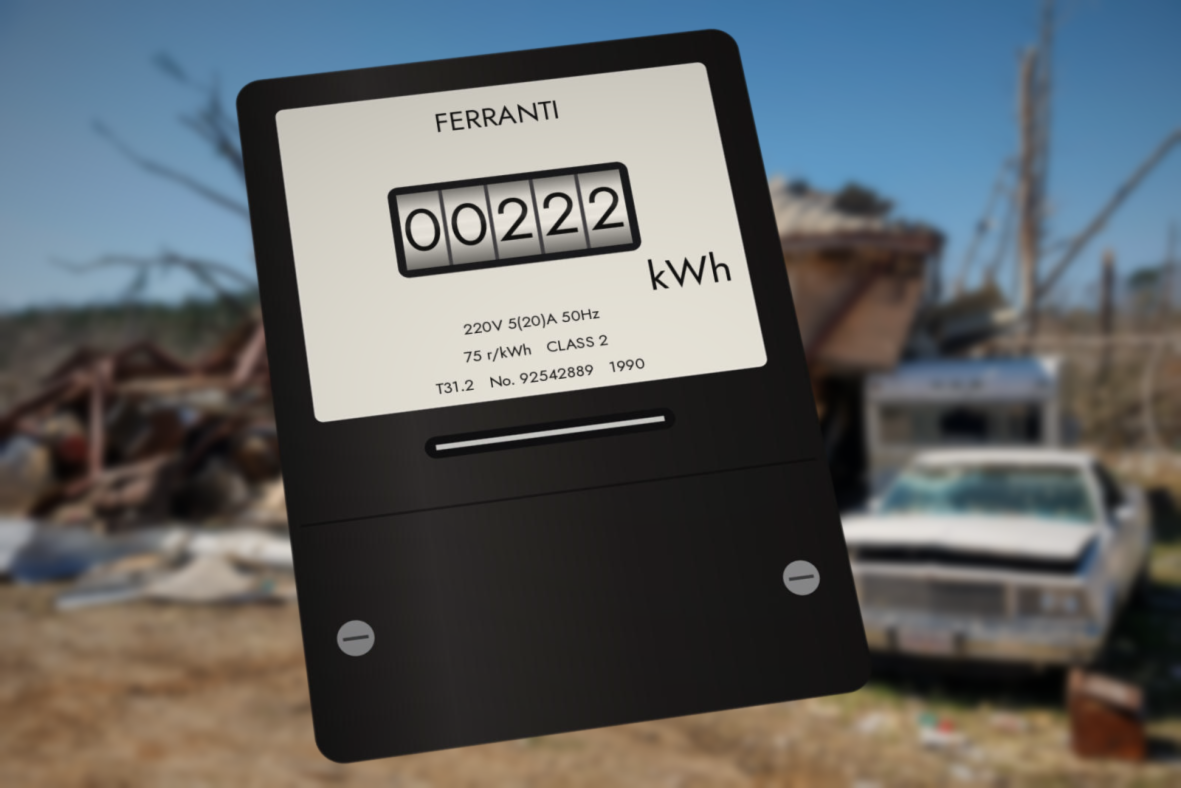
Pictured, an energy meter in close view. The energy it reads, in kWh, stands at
222 kWh
